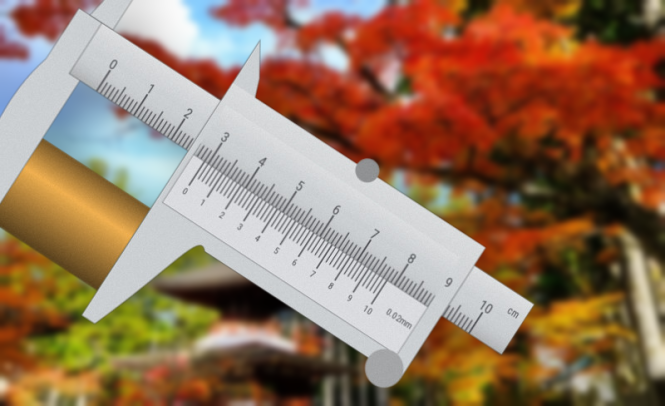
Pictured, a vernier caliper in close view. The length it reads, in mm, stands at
29.0 mm
